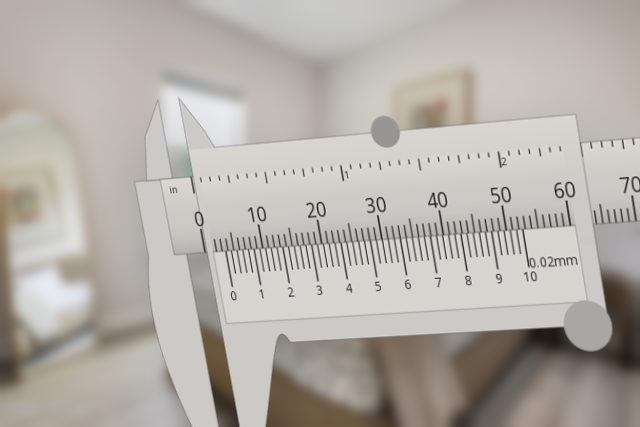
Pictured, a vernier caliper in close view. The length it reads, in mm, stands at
3.6 mm
